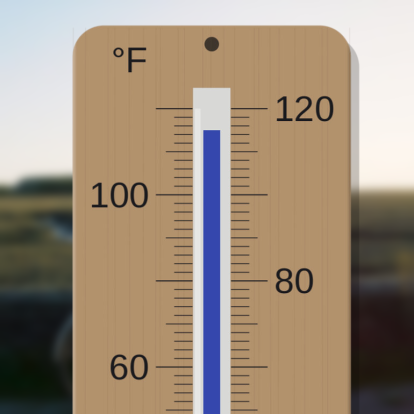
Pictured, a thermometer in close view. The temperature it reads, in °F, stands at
115 °F
